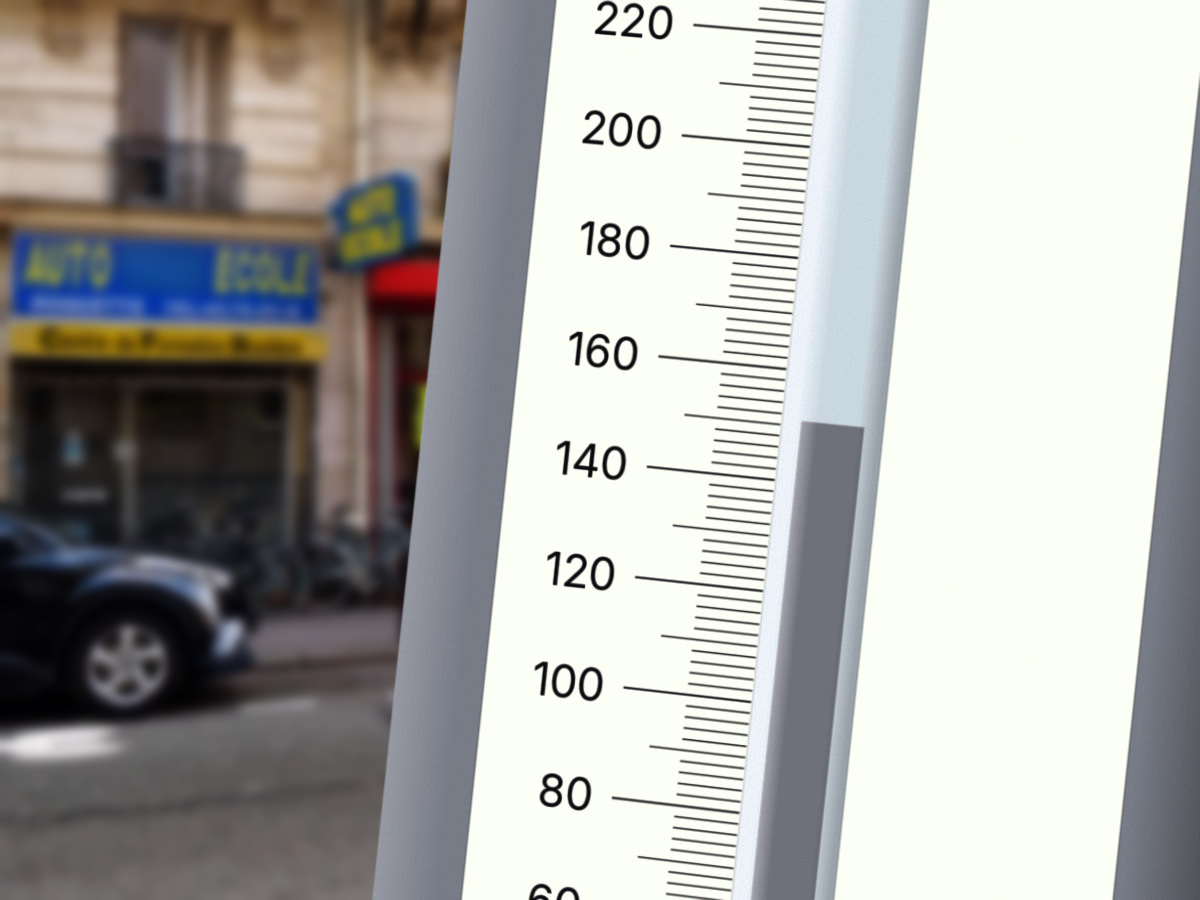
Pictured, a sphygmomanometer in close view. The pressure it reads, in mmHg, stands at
151 mmHg
